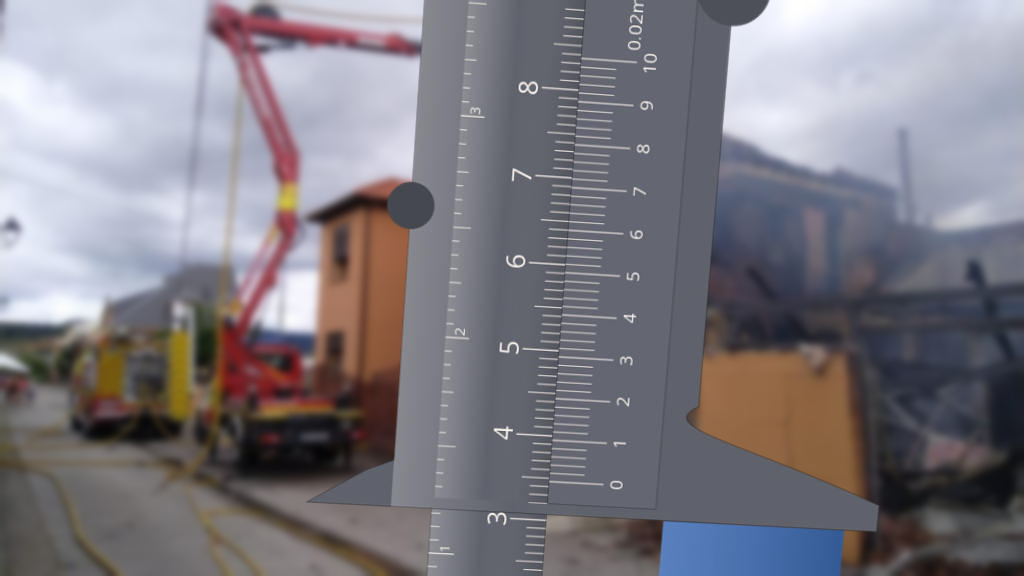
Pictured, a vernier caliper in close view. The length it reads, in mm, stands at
34.6 mm
